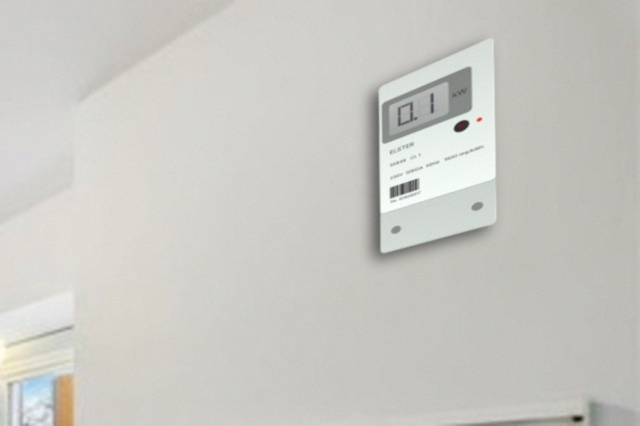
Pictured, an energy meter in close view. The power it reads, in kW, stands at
0.1 kW
